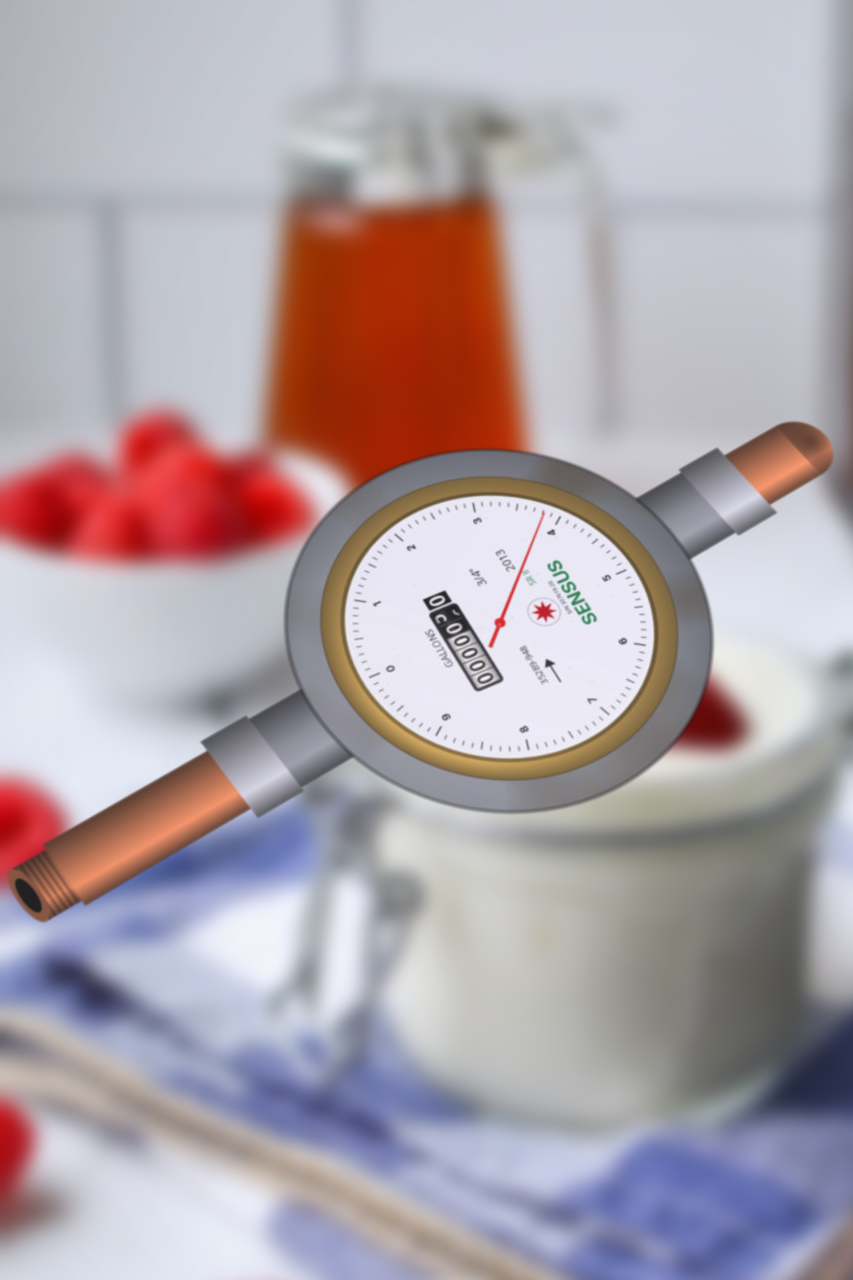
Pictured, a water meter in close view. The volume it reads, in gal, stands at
53.8 gal
